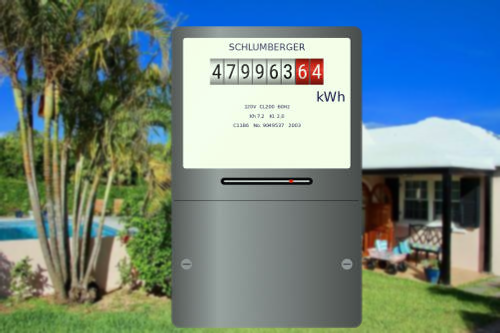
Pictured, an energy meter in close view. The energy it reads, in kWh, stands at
479963.64 kWh
